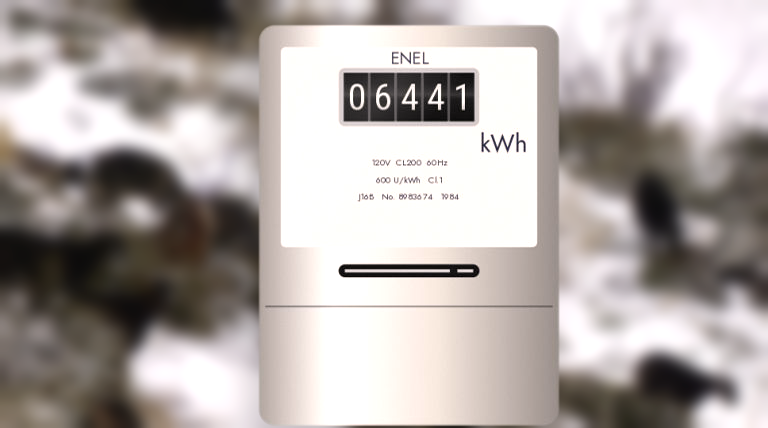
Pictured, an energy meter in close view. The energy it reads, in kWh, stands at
6441 kWh
